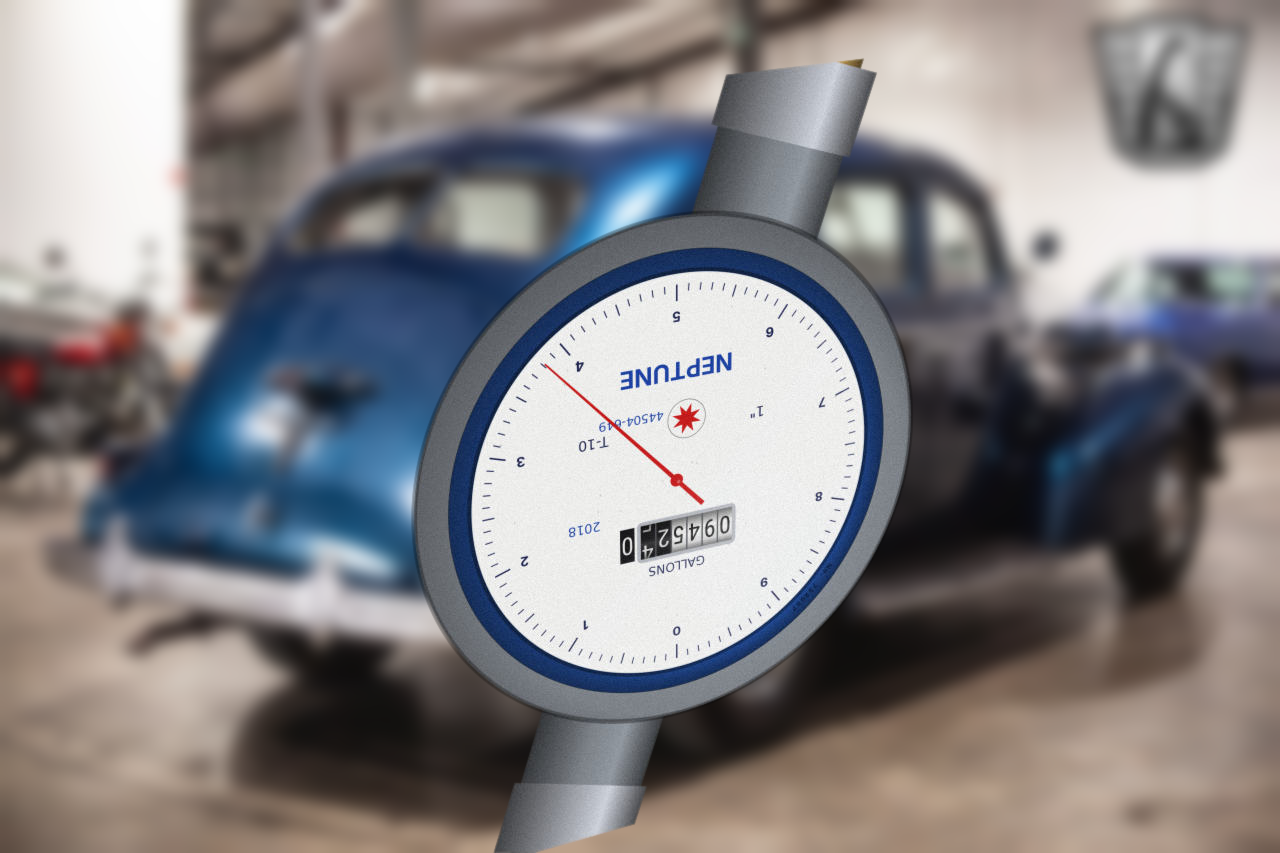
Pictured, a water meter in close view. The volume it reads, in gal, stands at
945243.8 gal
